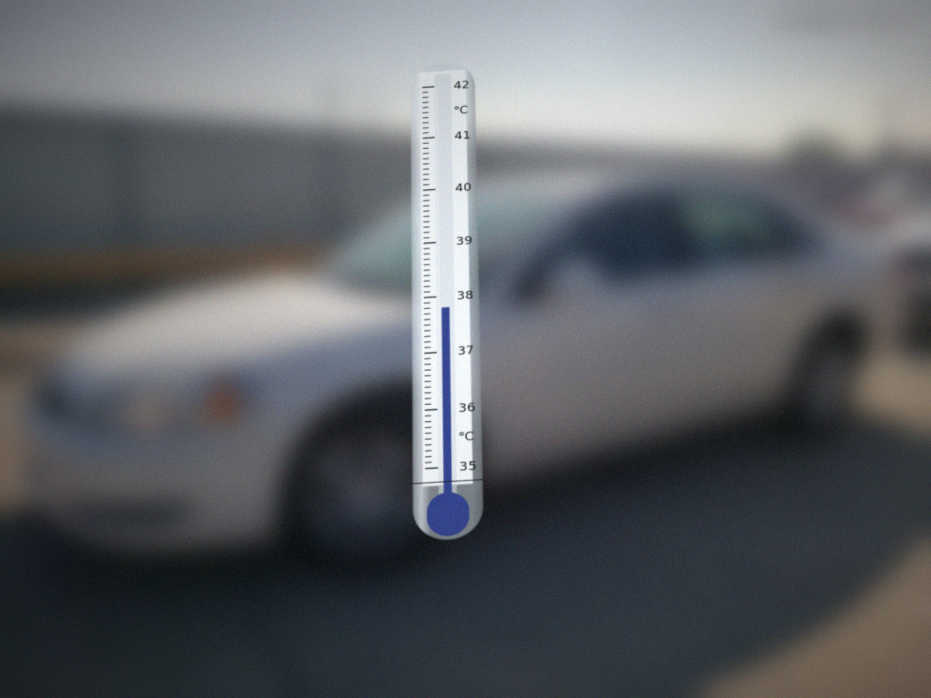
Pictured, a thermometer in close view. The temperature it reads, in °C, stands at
37.8 °C
